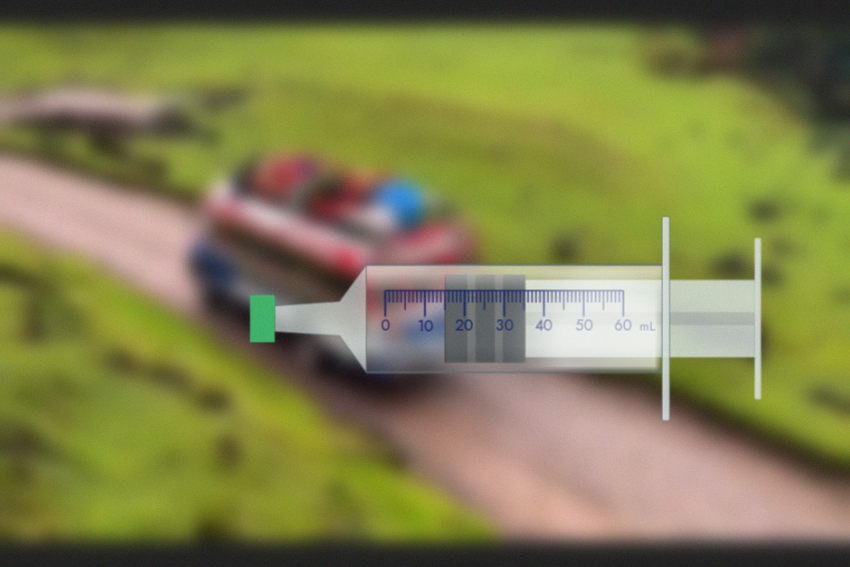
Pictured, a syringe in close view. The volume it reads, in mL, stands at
15 mL
